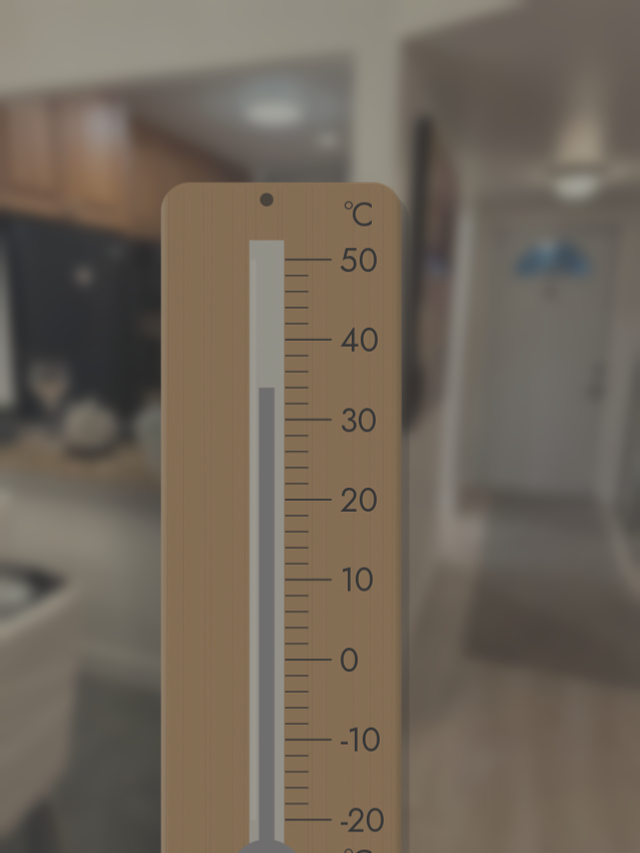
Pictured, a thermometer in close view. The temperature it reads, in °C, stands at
34 °C
